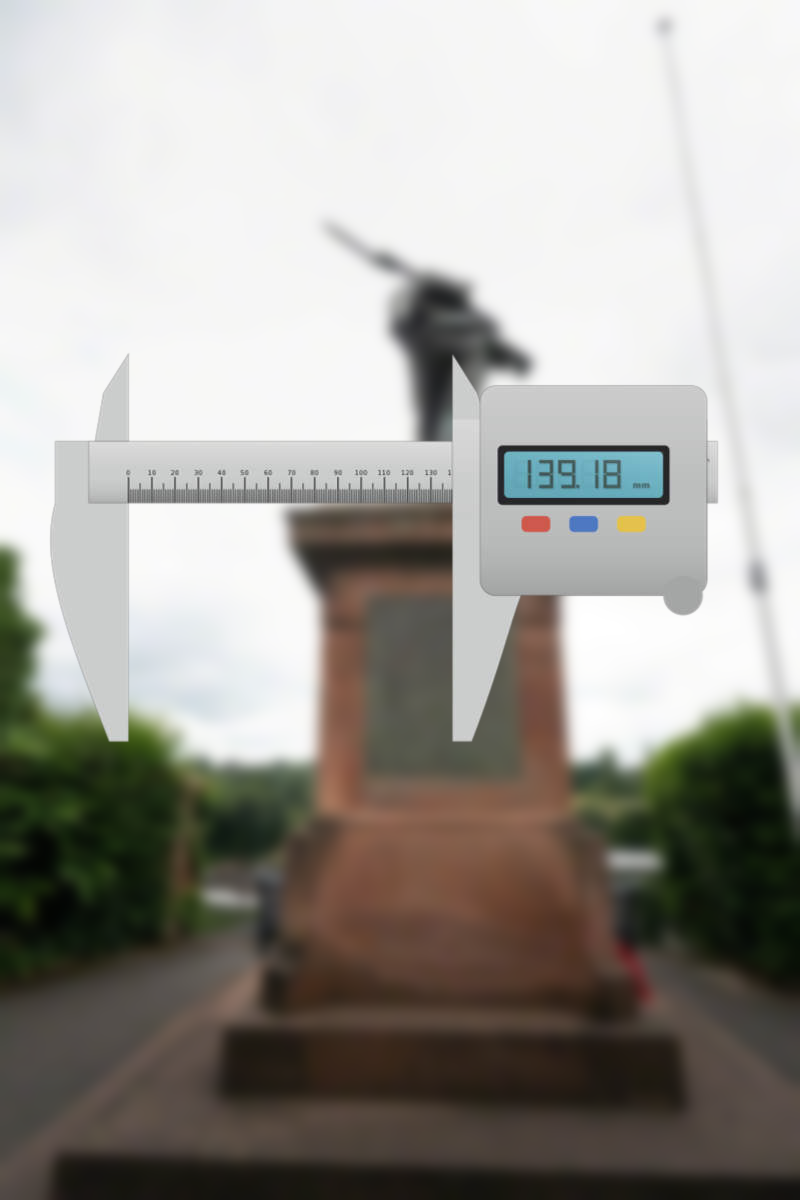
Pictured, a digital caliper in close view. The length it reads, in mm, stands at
139.18 mm
